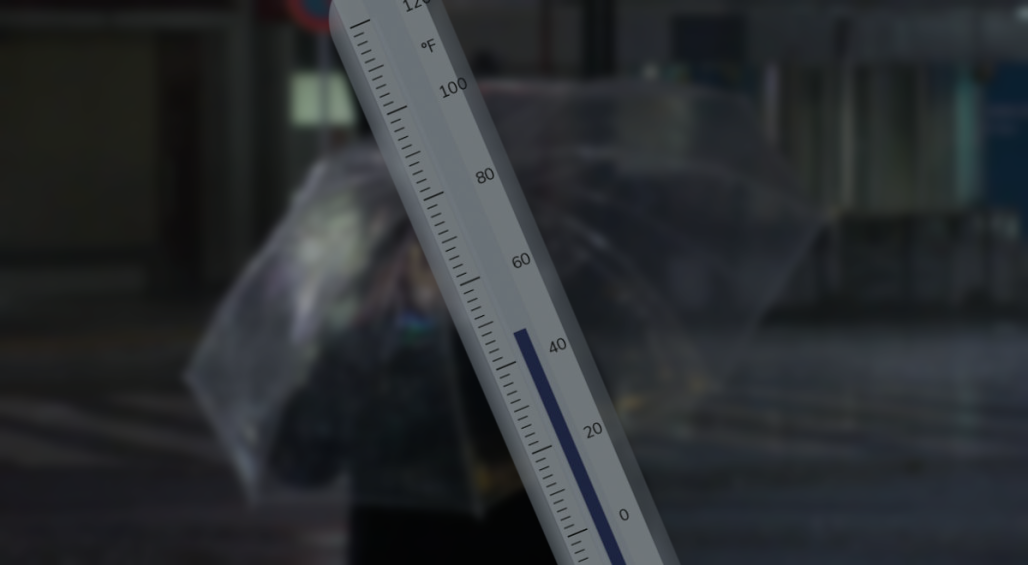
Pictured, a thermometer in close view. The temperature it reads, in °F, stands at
46 °F
